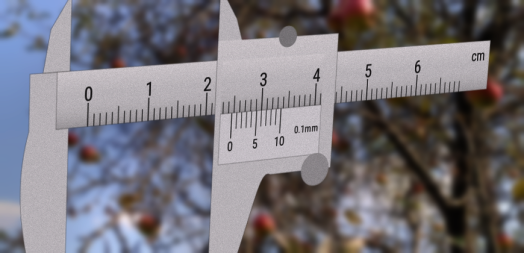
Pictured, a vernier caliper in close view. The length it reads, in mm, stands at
24.6 mm
